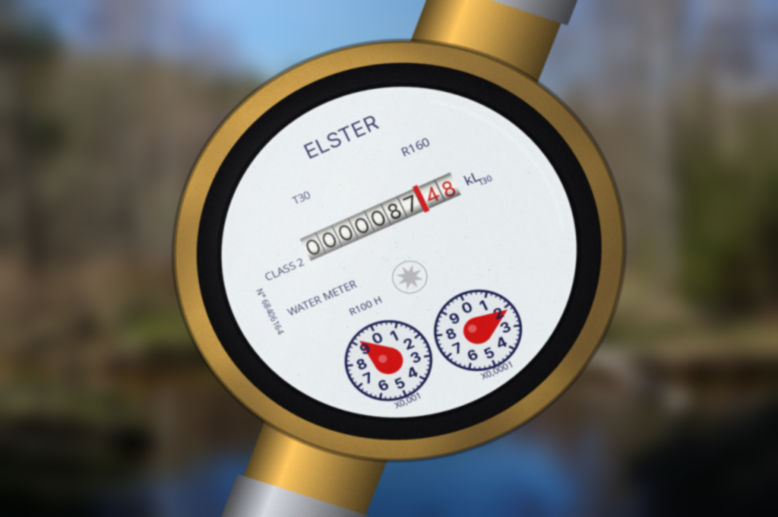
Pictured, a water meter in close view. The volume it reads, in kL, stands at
87.4792 kL
